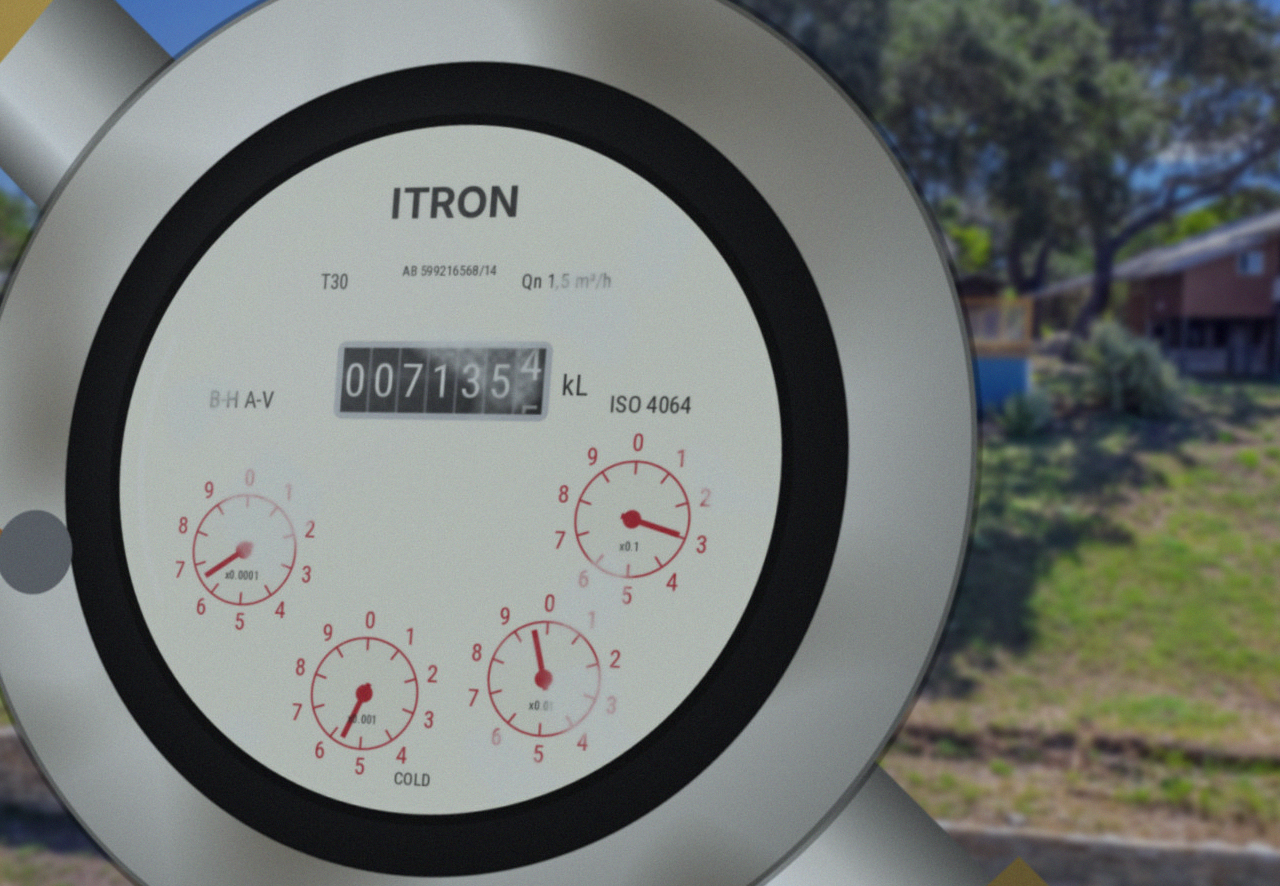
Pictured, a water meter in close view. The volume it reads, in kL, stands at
71354.2956 kL
